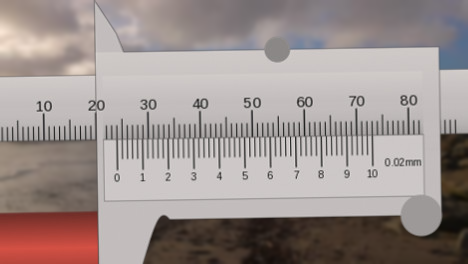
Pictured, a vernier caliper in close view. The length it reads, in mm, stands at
24.0 mm
